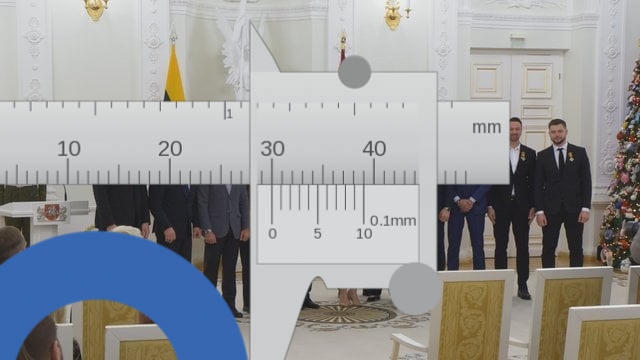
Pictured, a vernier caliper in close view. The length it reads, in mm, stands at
30.0 mm
